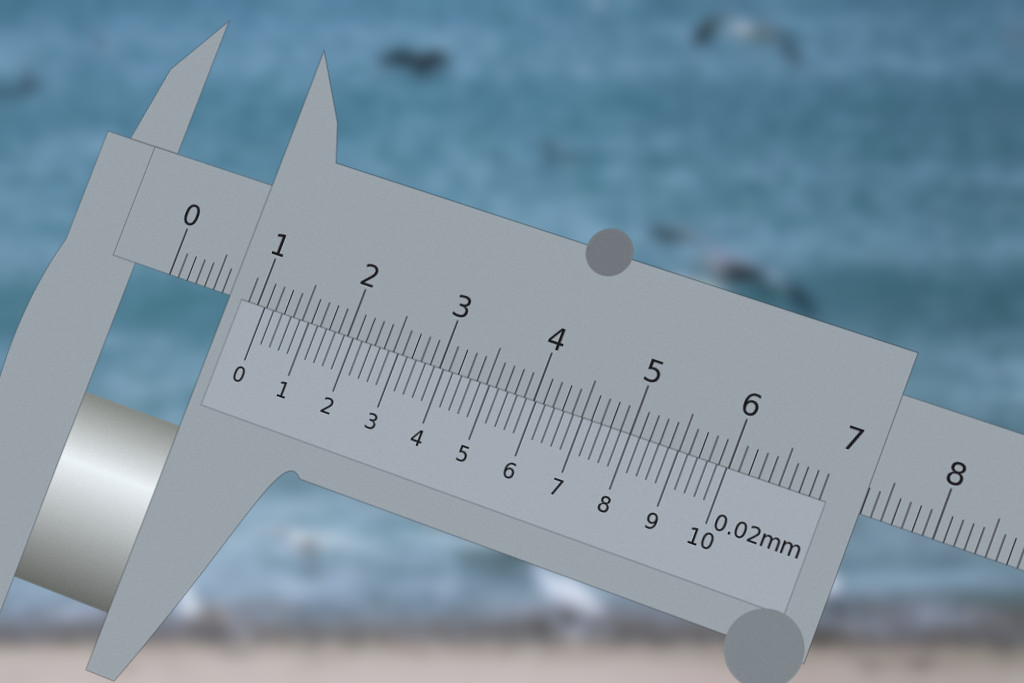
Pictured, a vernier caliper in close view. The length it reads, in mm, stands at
10.8 mm
